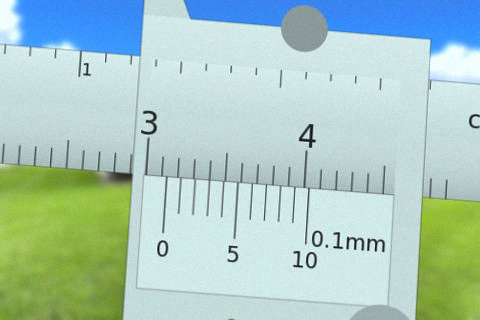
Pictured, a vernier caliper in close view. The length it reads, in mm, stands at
31.3 mm
